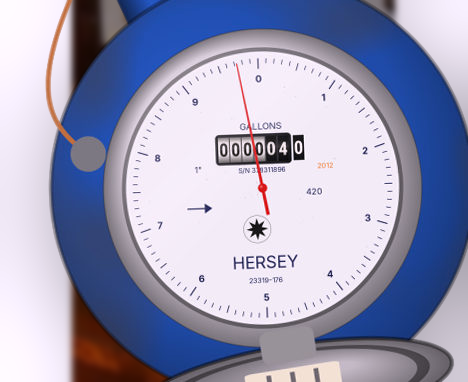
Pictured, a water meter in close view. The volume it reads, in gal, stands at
39.7 gal
